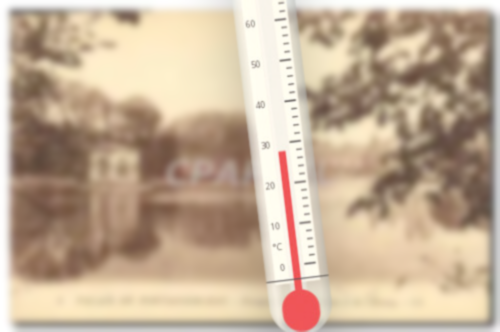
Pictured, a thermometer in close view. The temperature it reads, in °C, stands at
28 °C
